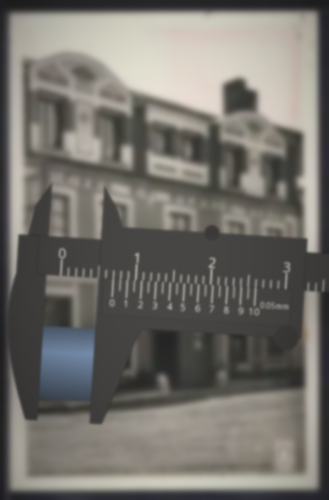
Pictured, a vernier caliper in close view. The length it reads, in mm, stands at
7.0 mm
